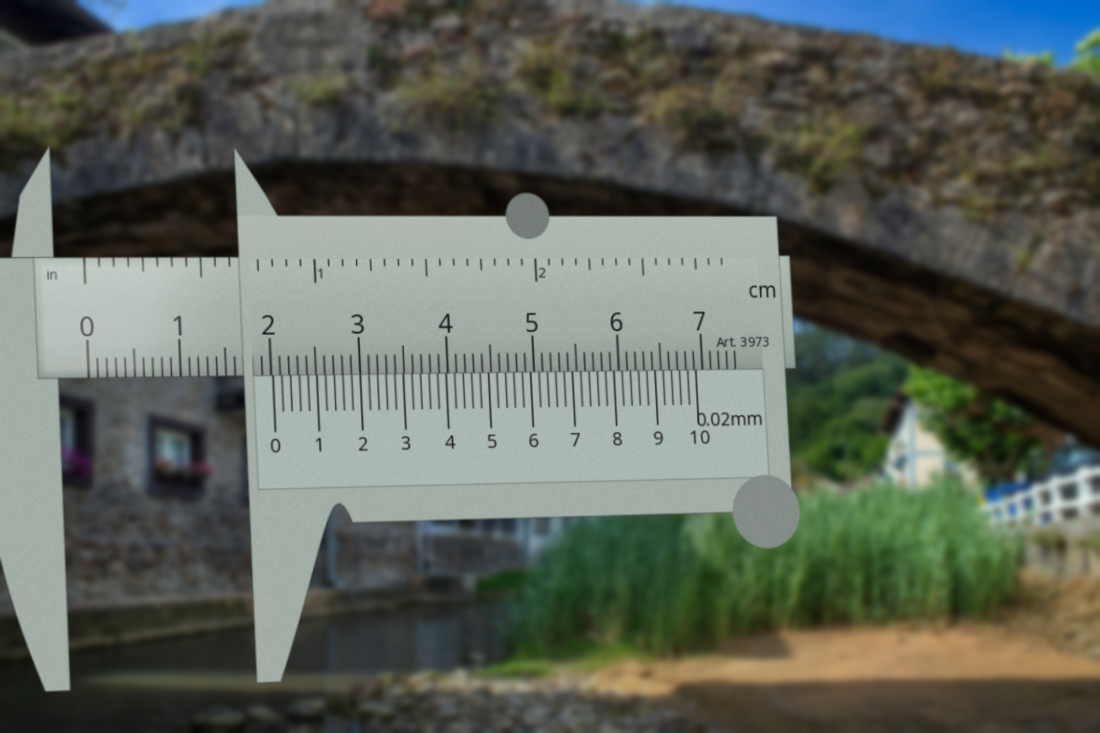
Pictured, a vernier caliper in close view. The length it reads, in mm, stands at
20.2 mm
